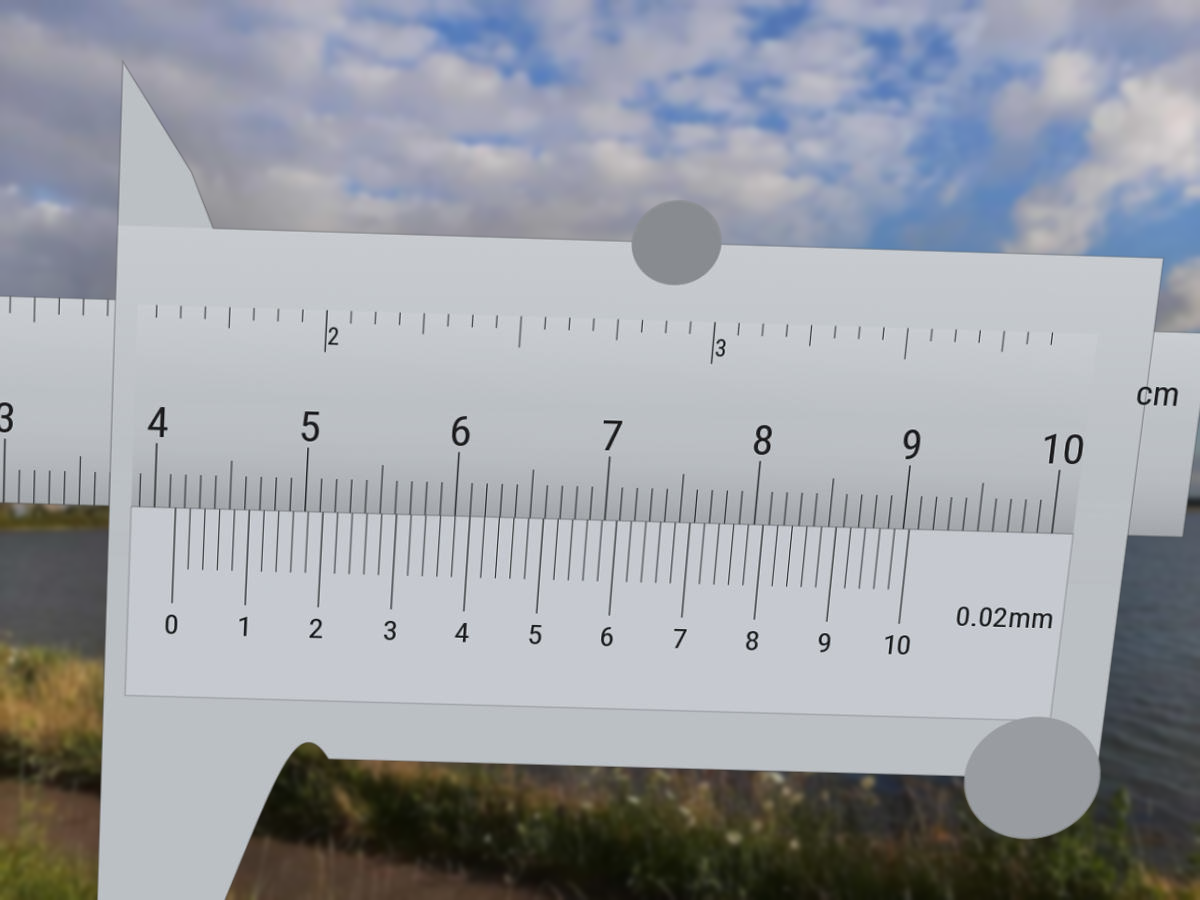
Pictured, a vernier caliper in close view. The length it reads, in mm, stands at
41.4 mm
